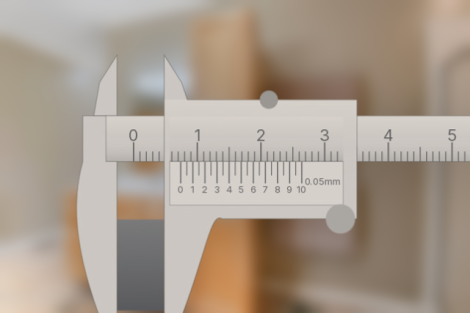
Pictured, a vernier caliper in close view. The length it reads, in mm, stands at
7.4 mm
